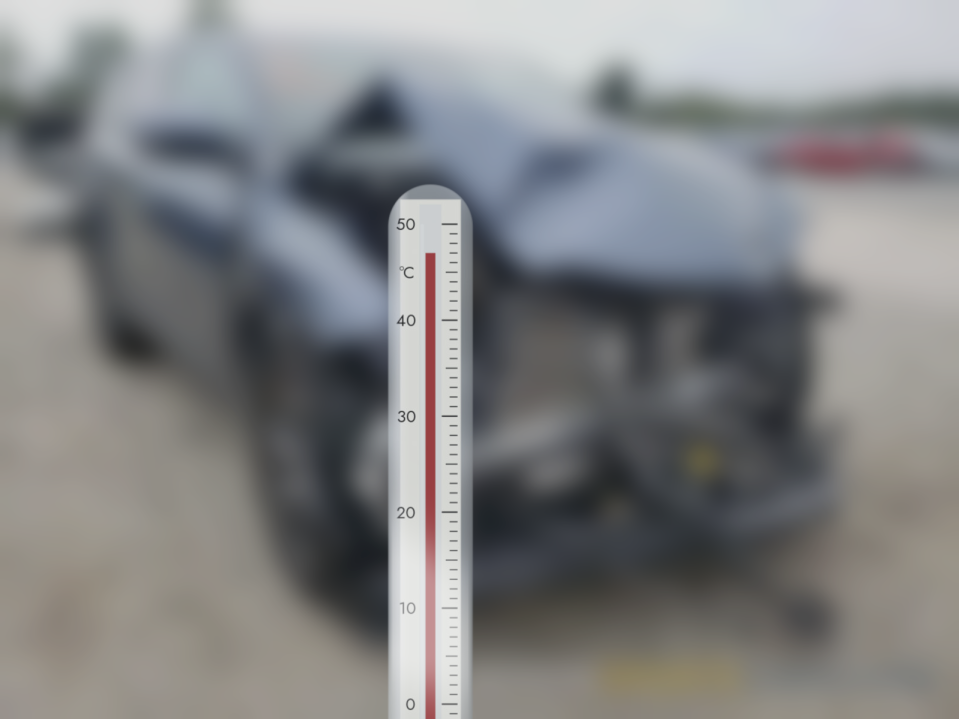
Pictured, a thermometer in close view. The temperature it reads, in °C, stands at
47 °C
